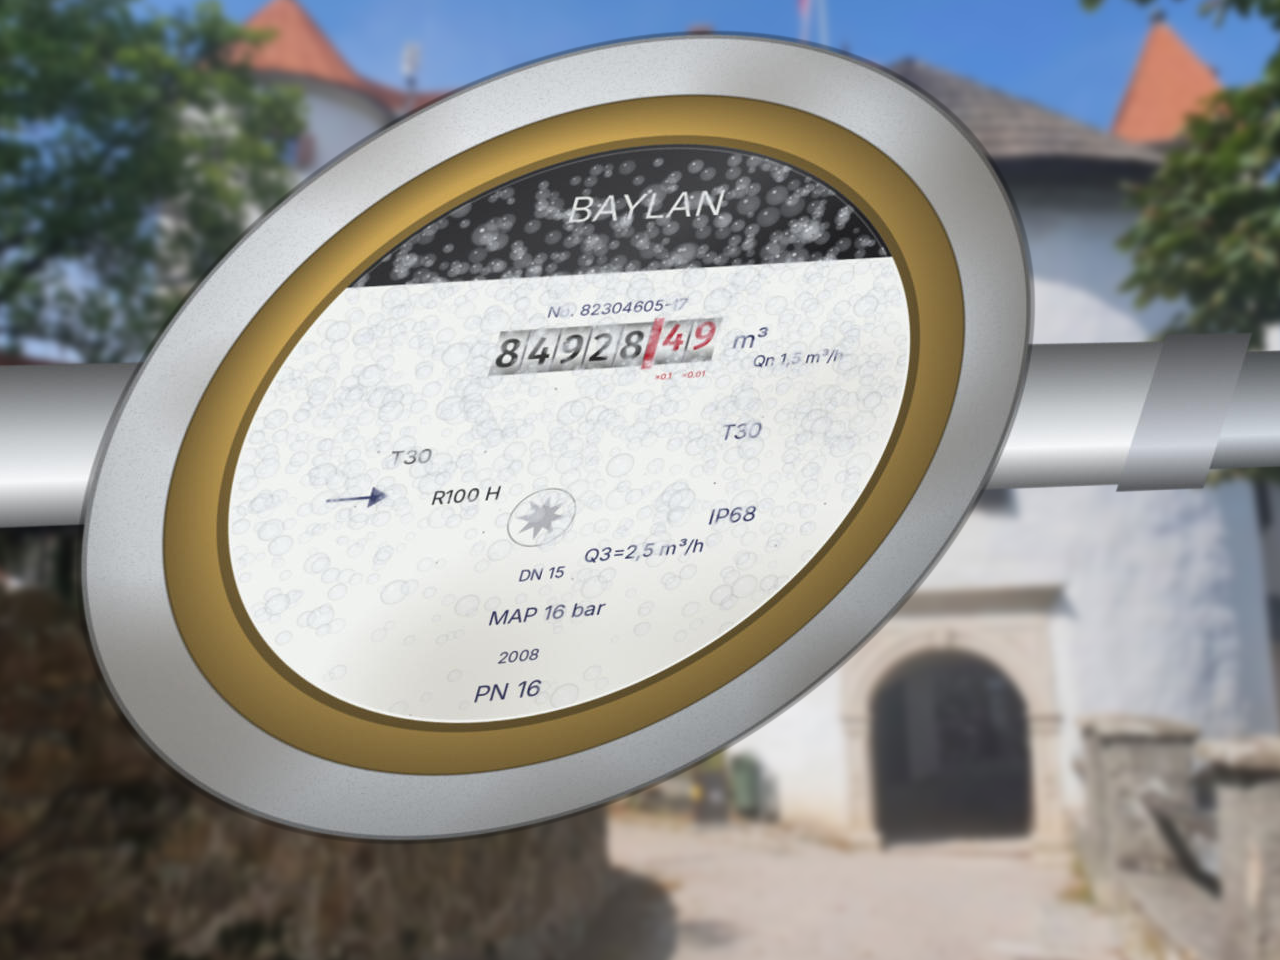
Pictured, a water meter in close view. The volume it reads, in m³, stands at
84928.49 m³
